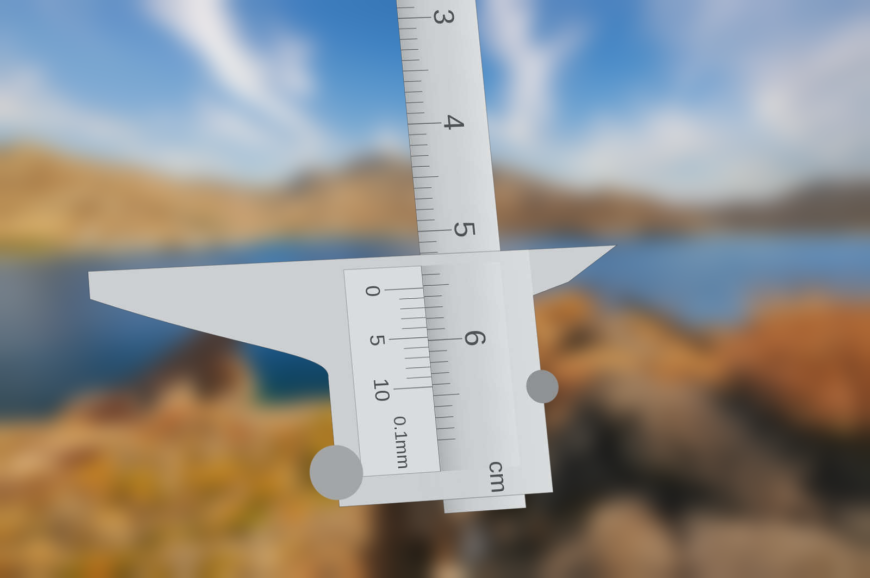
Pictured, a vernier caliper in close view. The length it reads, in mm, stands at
55.2 mm
